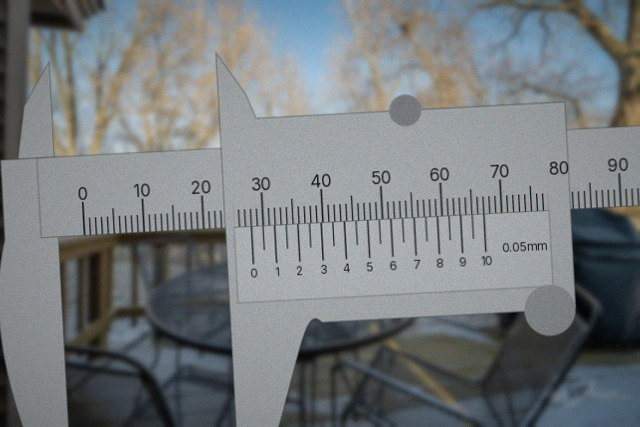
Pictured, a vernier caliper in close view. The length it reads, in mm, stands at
28.0 mm
